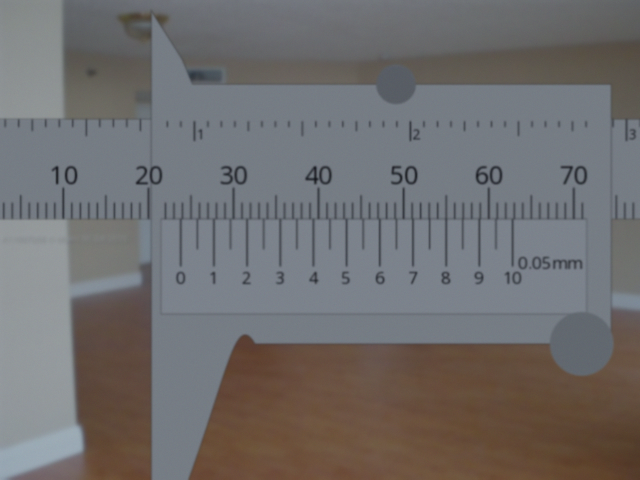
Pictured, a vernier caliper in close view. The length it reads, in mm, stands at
23.8 mm
